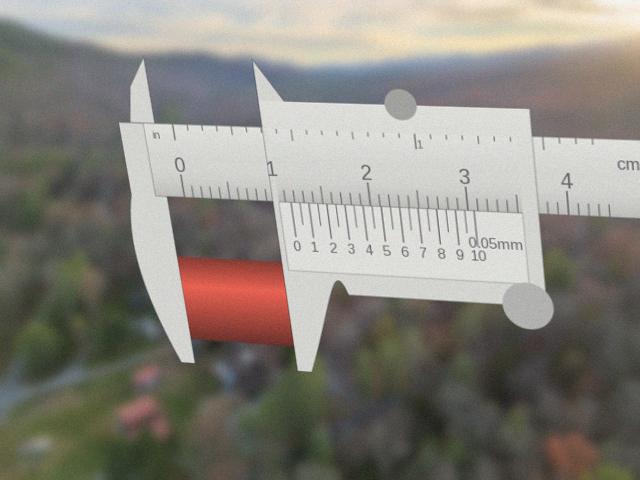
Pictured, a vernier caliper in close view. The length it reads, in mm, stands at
11.6 mm
